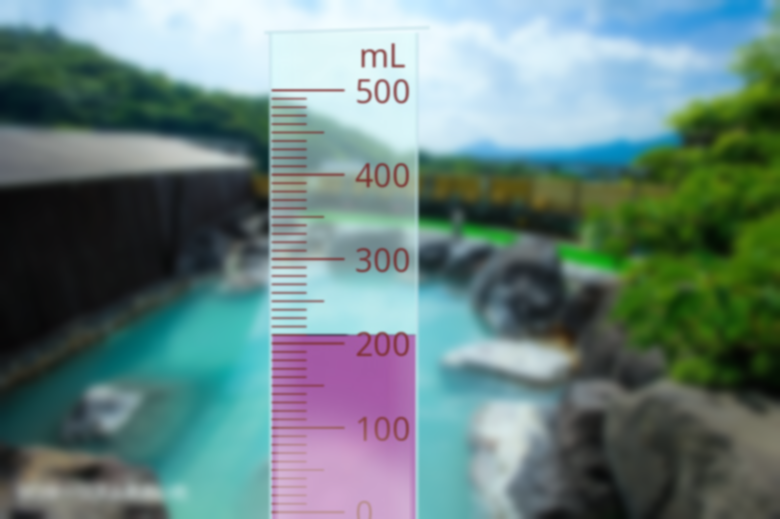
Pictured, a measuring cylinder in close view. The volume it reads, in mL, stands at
210 mL
